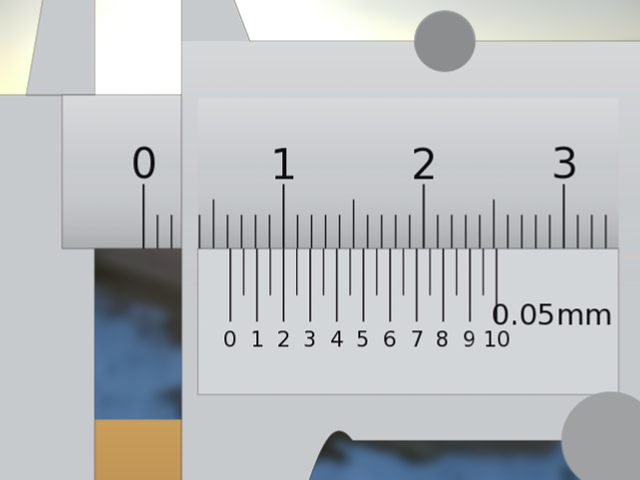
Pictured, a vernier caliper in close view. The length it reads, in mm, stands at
6.2 mm
